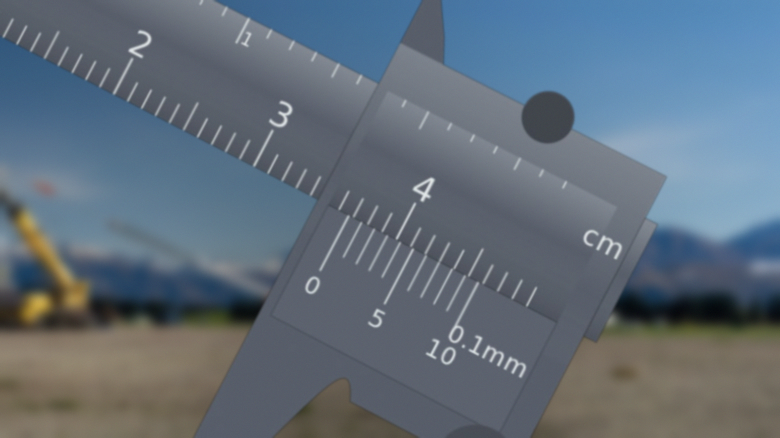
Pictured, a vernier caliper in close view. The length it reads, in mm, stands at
36.7 mm
